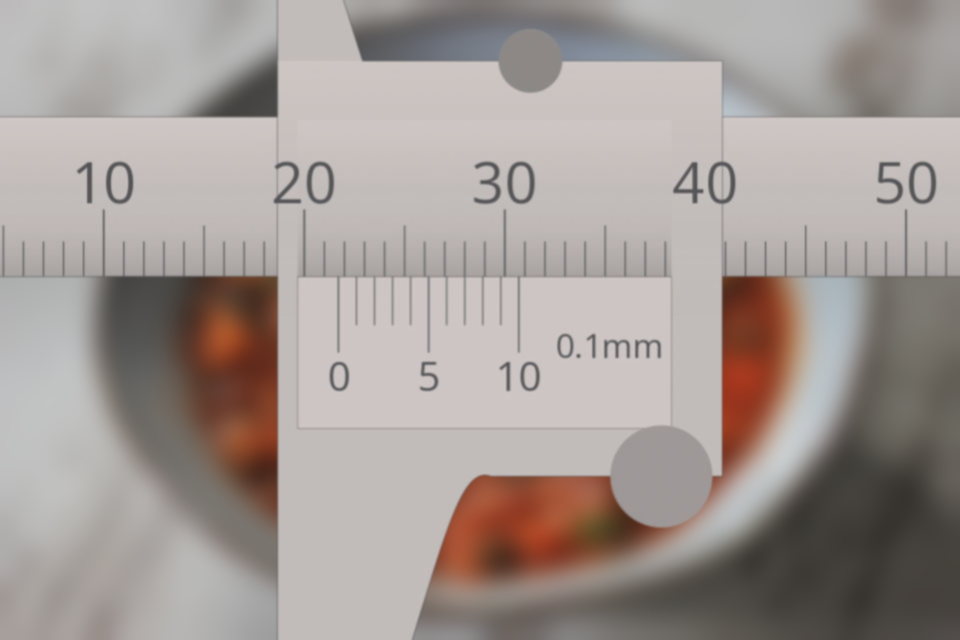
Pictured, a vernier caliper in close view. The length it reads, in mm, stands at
21.7 mm
